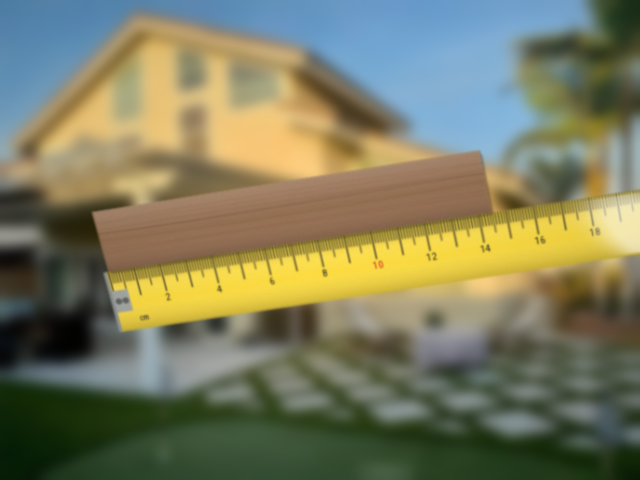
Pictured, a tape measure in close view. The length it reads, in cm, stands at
14.5 cm
